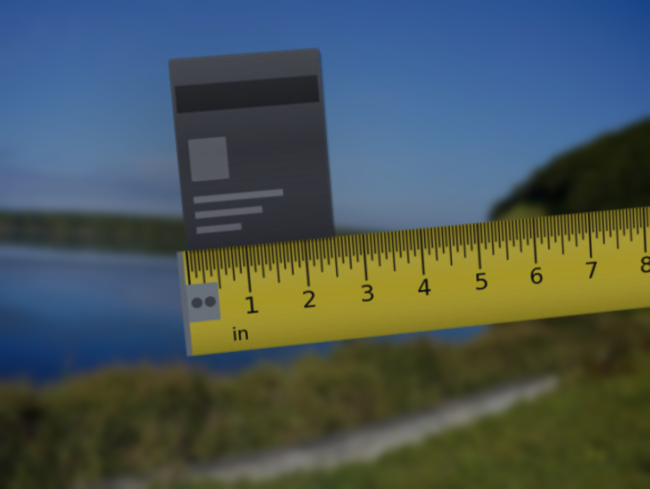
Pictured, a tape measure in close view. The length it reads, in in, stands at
2.5 in
